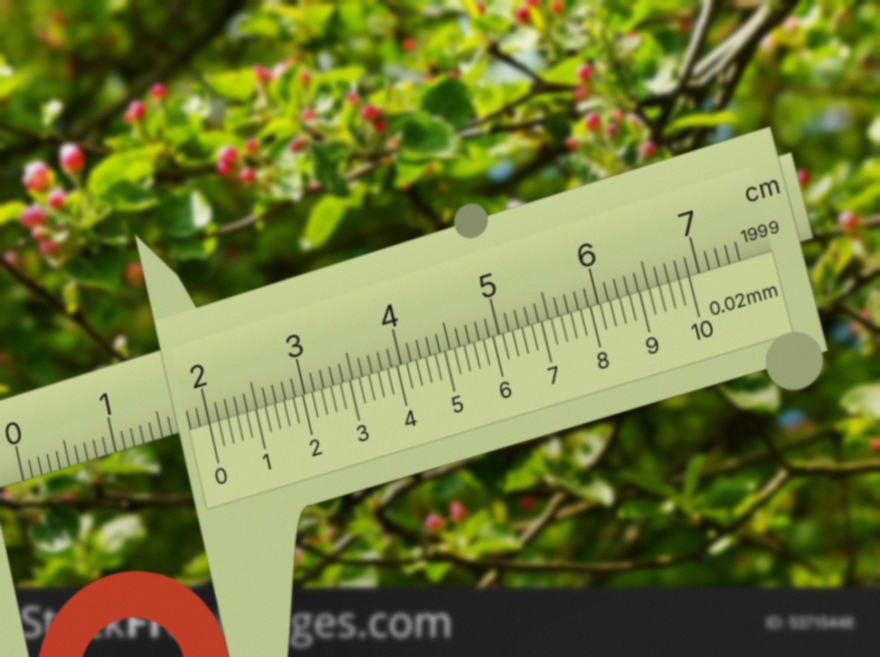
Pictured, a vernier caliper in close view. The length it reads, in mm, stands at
20.0 mm
